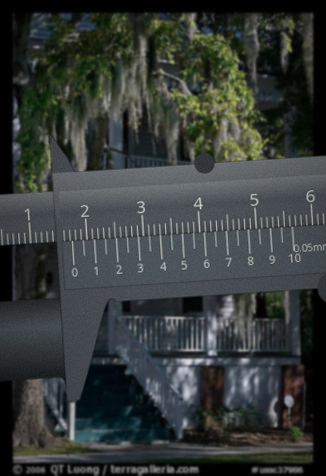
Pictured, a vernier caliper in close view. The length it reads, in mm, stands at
17.4 mm
